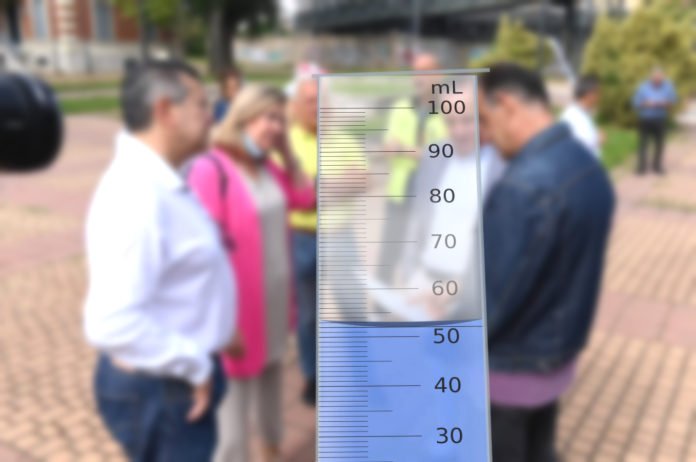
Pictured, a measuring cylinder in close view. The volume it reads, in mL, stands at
52 mL
